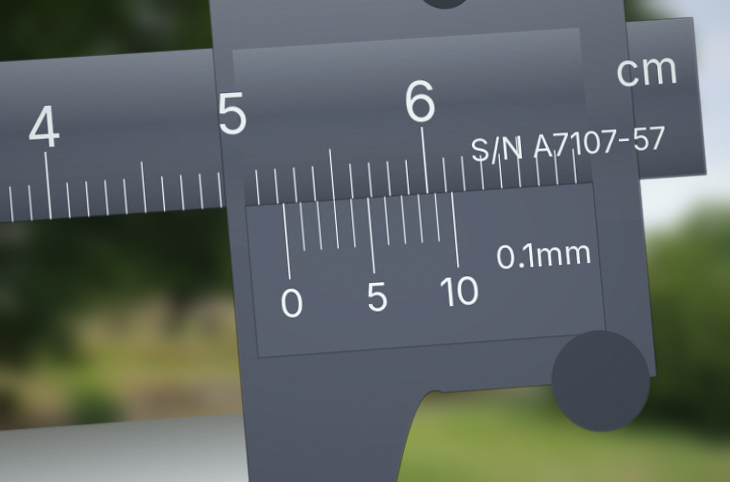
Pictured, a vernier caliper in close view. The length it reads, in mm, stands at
52.3 mm
